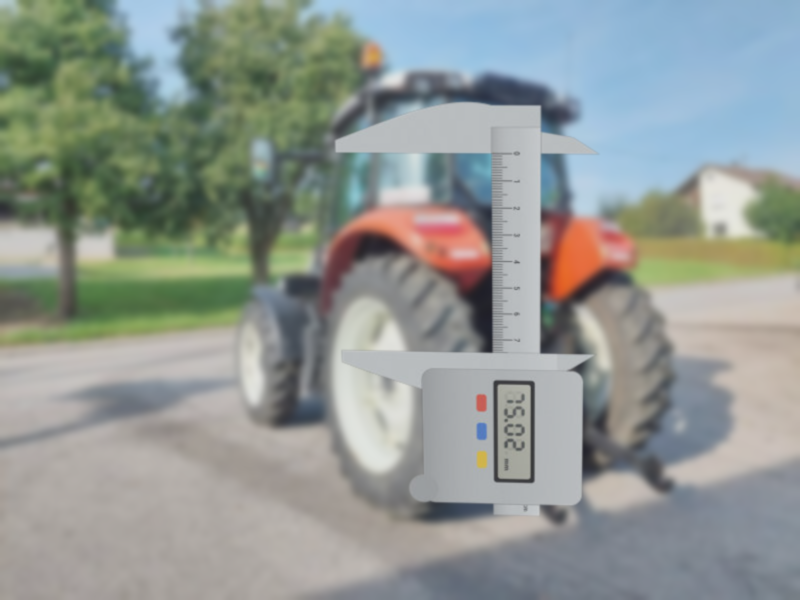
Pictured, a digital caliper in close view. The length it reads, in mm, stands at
75.02 mm
